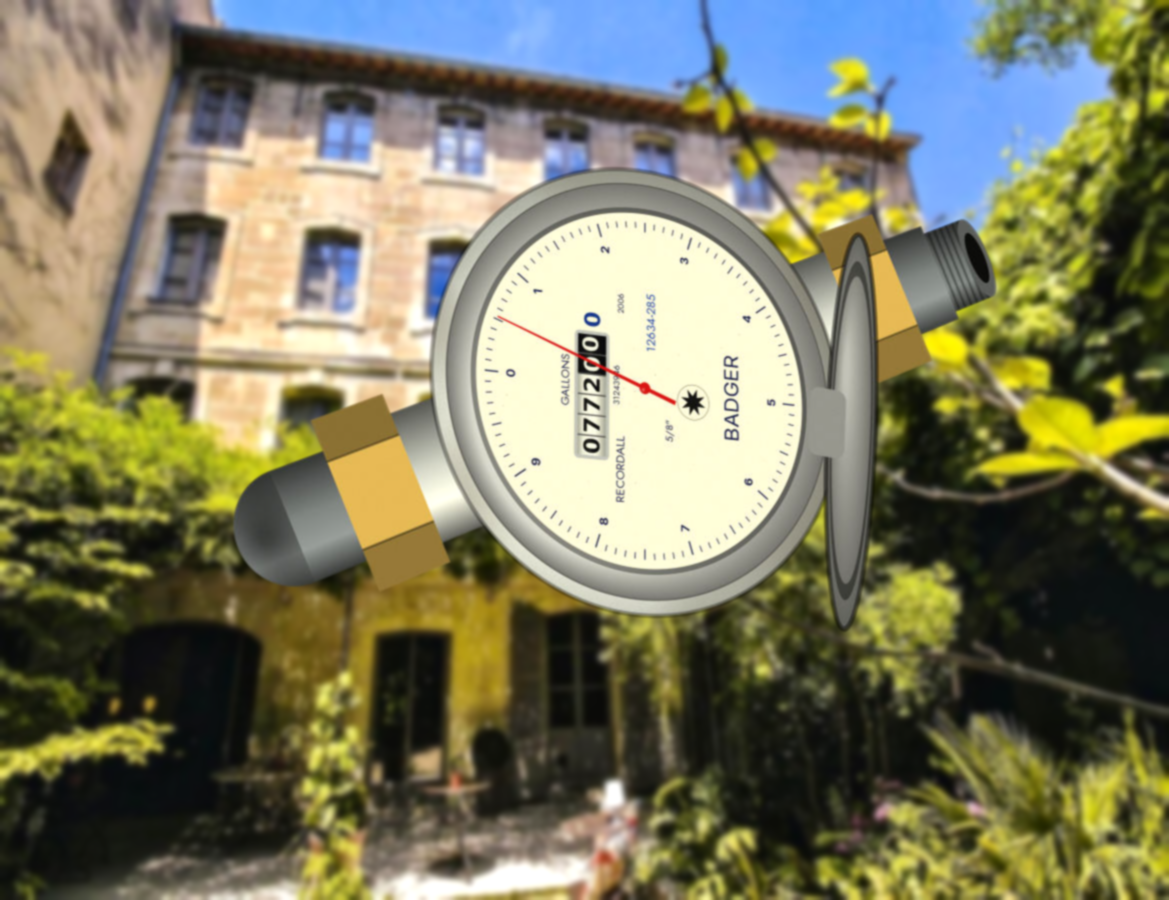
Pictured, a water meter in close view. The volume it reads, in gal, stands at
772000.5 gal
